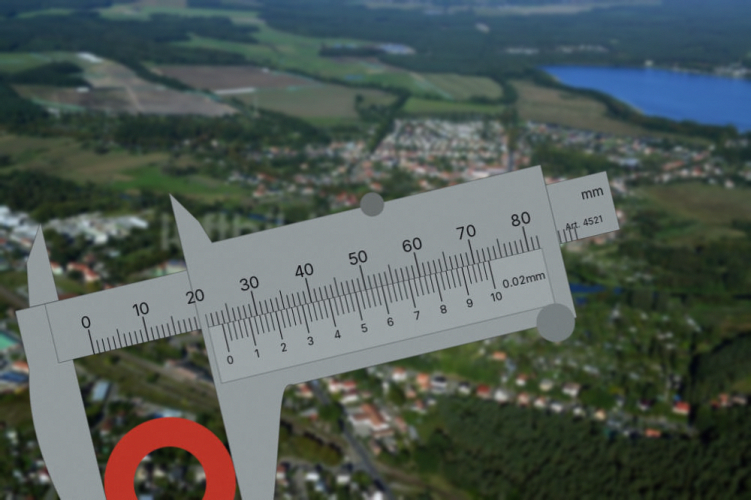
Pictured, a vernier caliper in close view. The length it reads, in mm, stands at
23.6 mm
